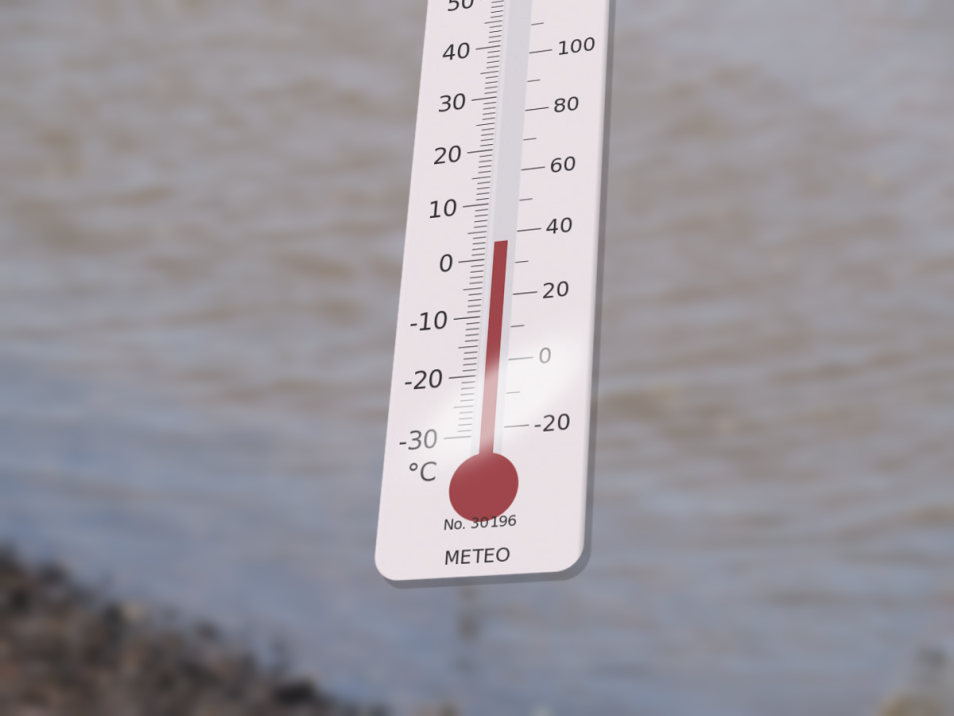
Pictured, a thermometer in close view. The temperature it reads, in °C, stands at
3 °C
